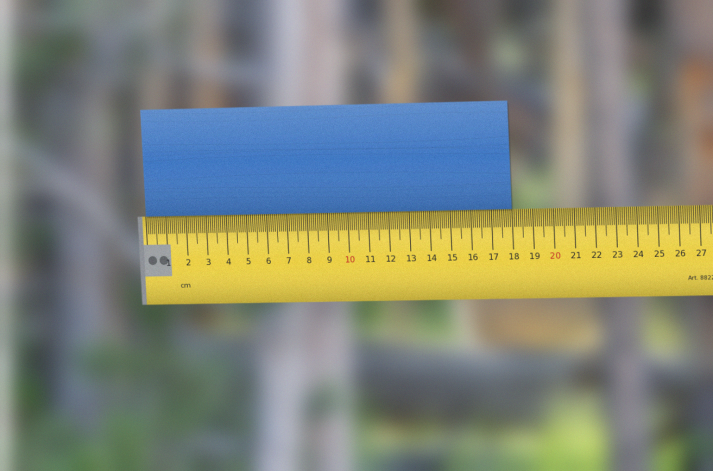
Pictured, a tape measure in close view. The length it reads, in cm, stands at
18 cm
